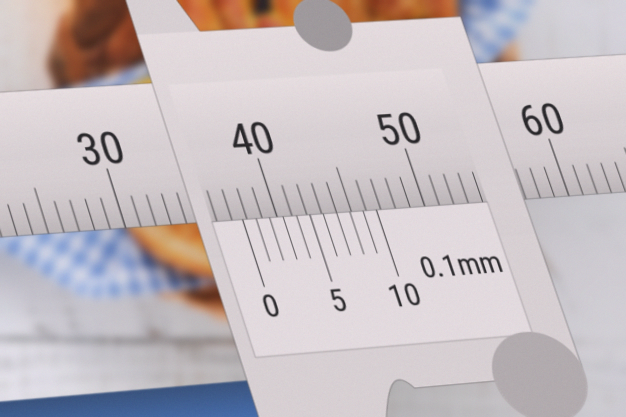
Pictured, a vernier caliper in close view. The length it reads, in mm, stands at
37.7 mm
